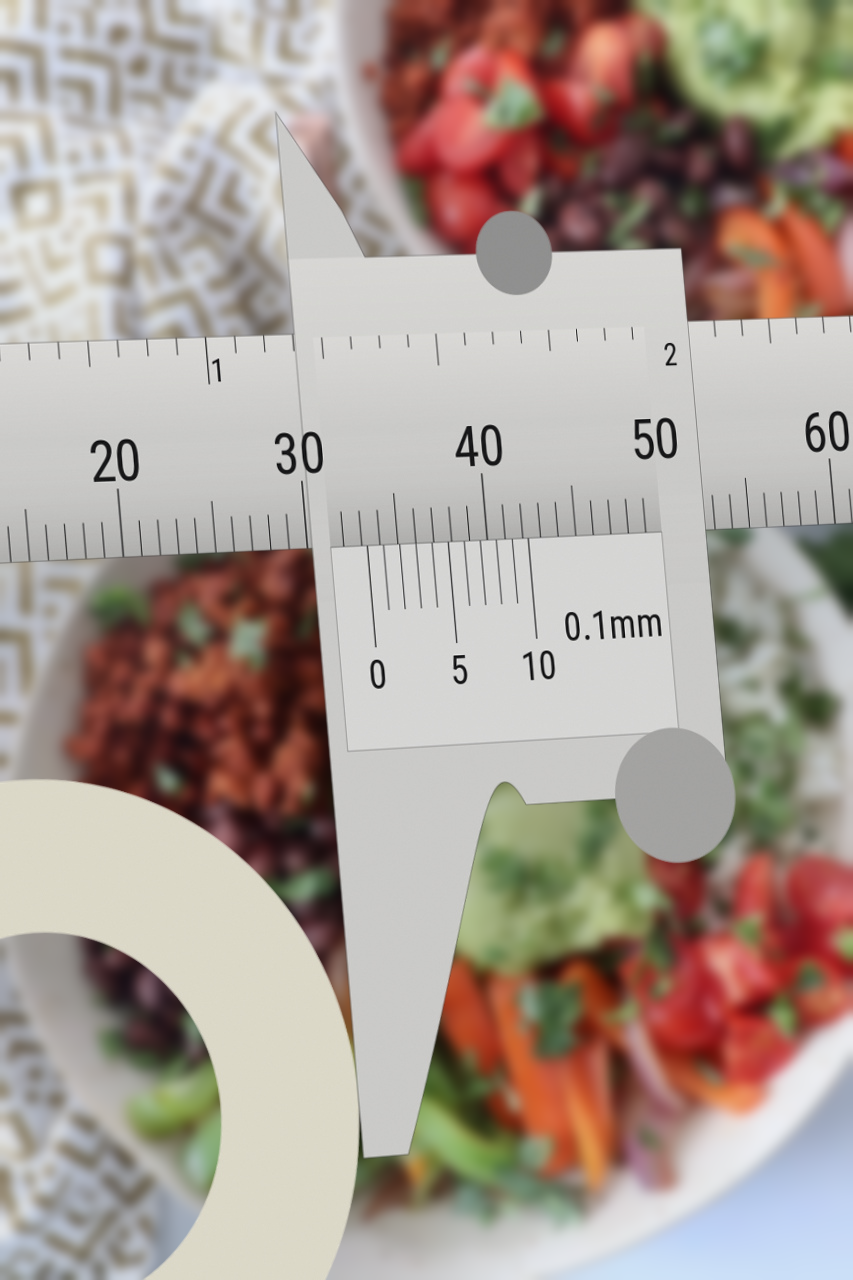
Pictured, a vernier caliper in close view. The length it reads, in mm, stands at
33.3 mm
